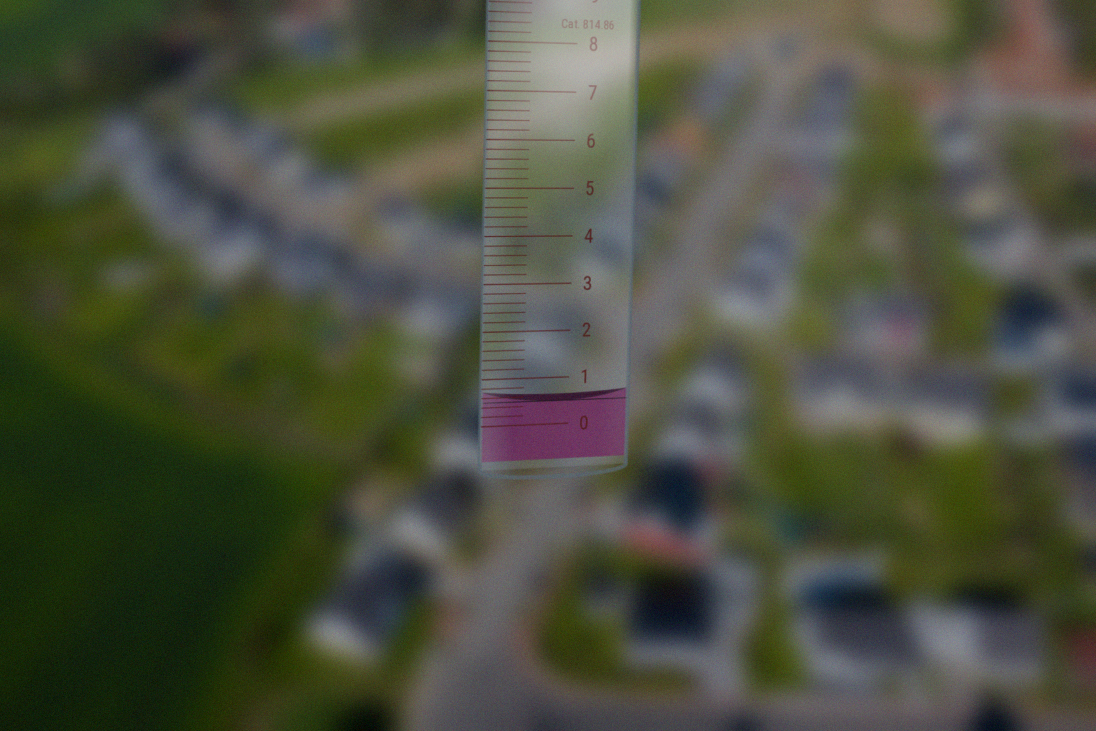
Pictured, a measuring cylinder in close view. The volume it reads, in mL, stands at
0.5 mL
